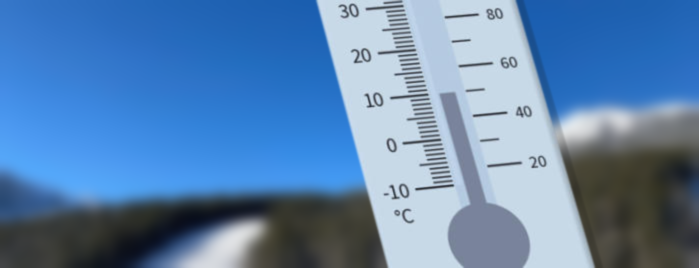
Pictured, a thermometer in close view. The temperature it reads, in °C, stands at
10 °C
